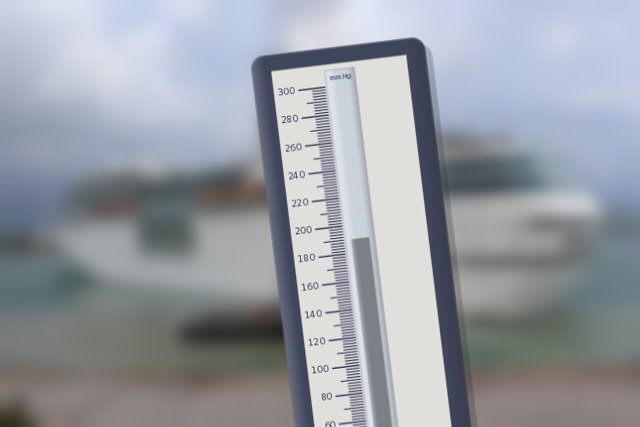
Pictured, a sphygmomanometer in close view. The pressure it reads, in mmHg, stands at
190 mmHg
